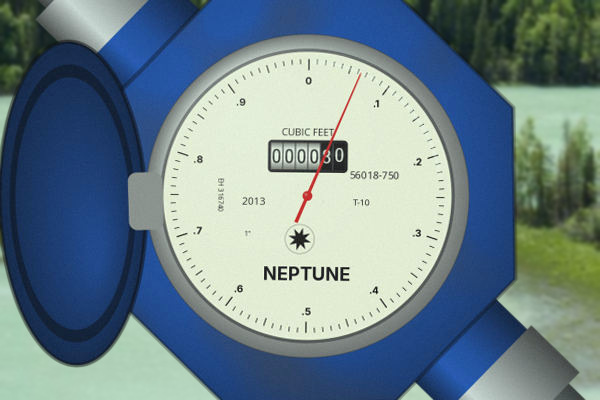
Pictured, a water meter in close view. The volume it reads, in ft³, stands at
80.06 ft³
